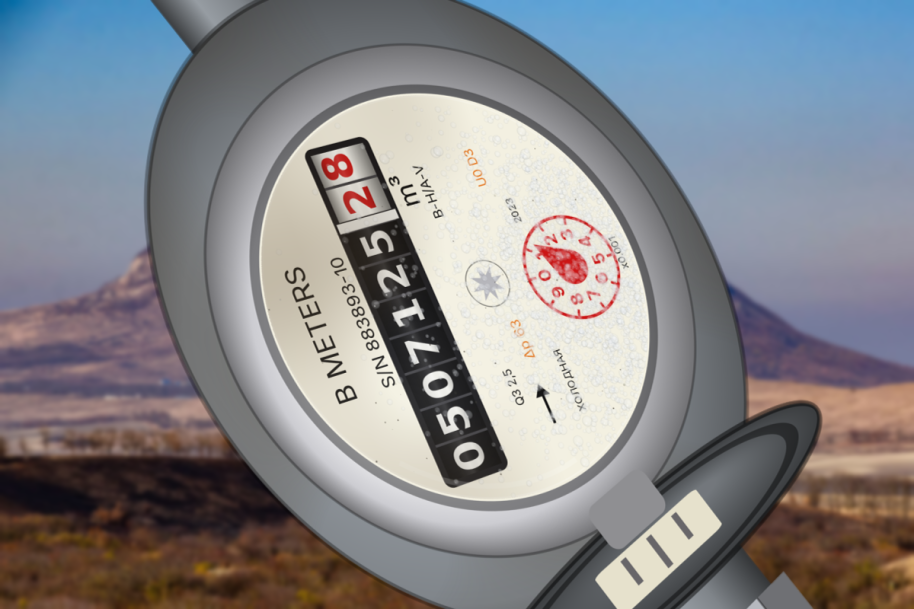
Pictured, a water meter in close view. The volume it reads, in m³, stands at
507125.281 m³
